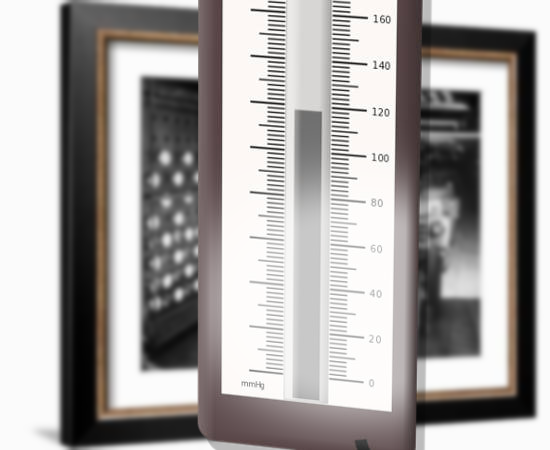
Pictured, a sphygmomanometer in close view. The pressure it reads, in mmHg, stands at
118 mmHg
